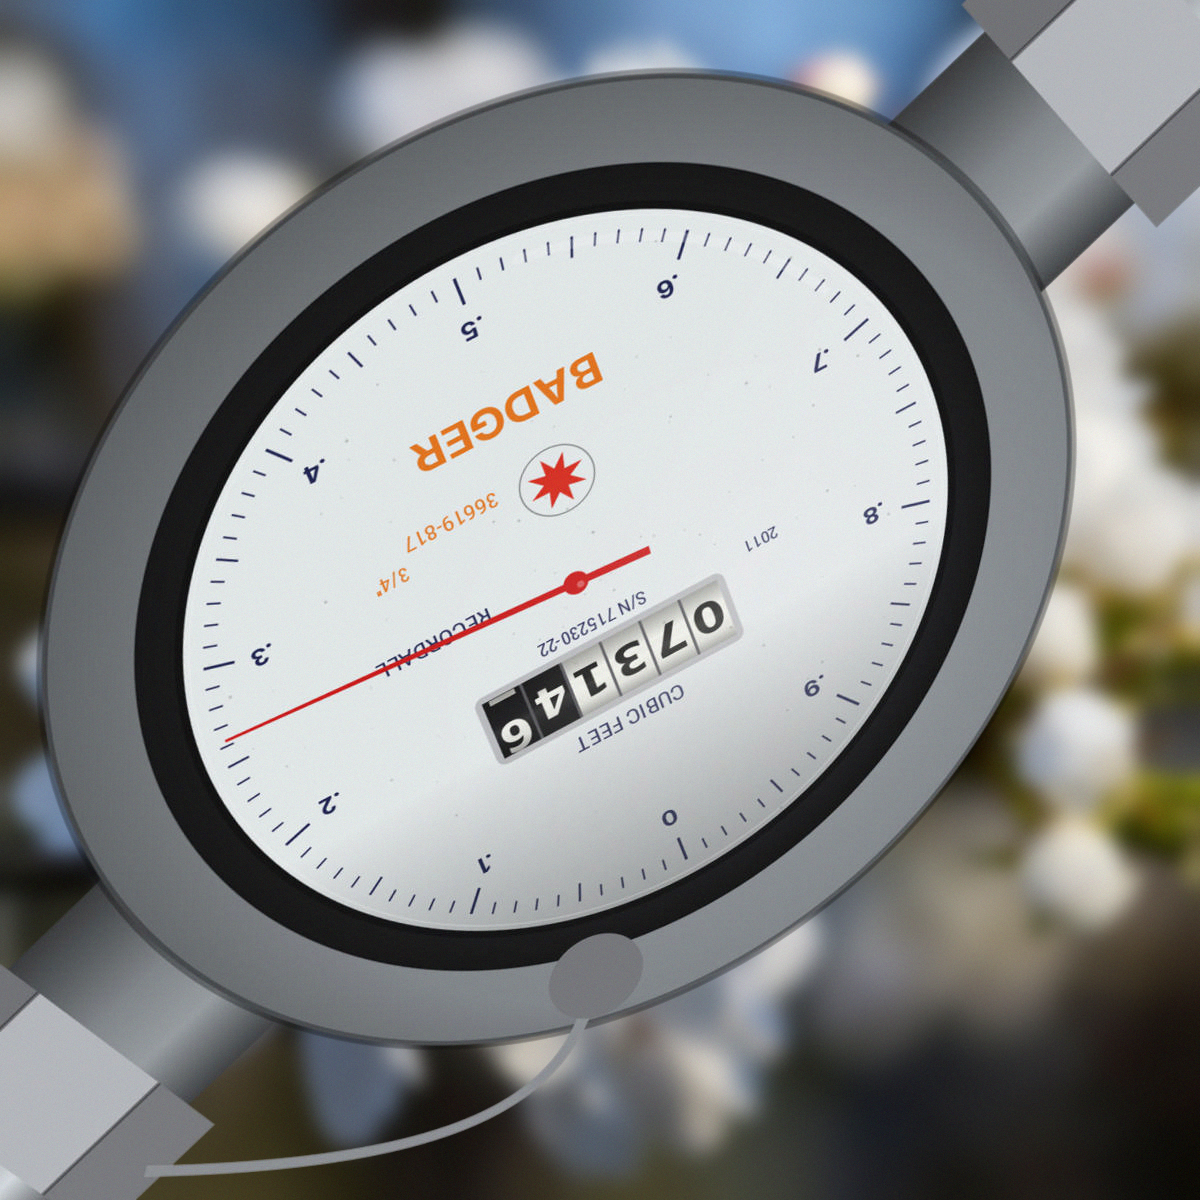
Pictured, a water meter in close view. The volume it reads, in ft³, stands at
73146.26 ft³
